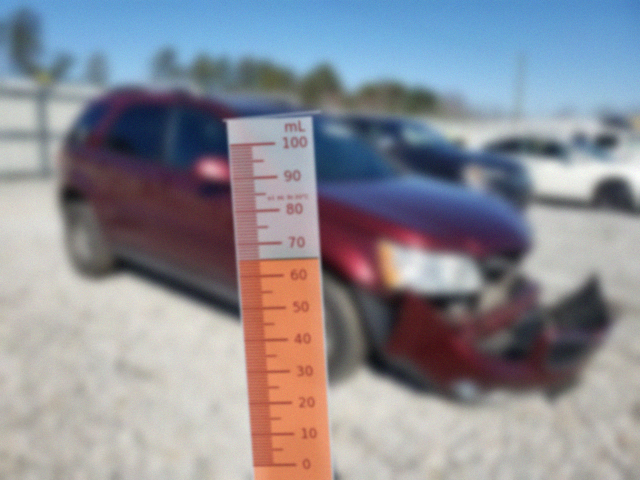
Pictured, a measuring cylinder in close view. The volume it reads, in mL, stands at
65 mL
